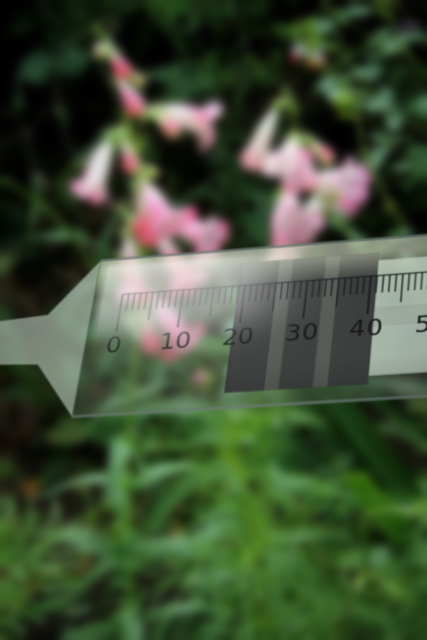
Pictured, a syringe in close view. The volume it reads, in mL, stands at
19 mL
